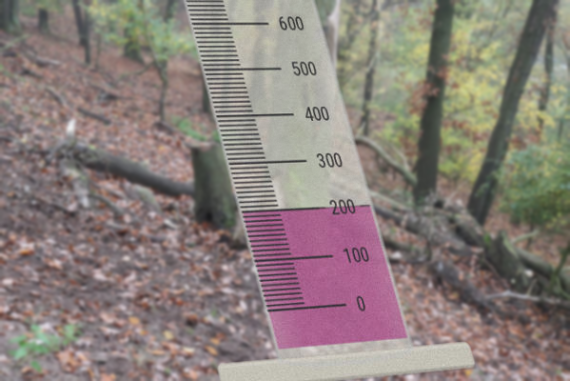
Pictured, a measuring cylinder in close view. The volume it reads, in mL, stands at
200 mL
